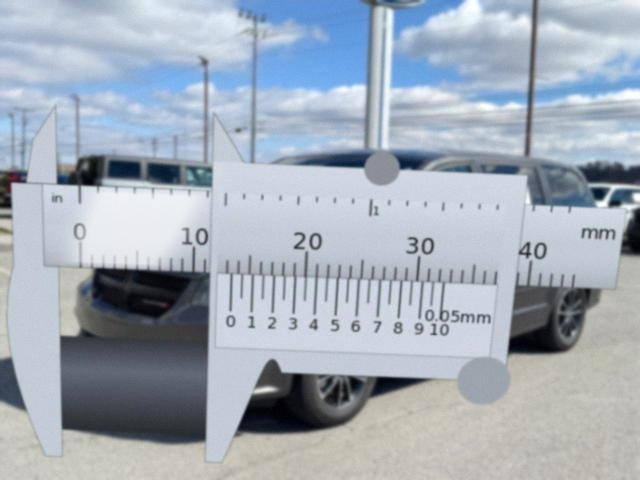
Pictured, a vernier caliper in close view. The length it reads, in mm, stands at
13.4 mm
